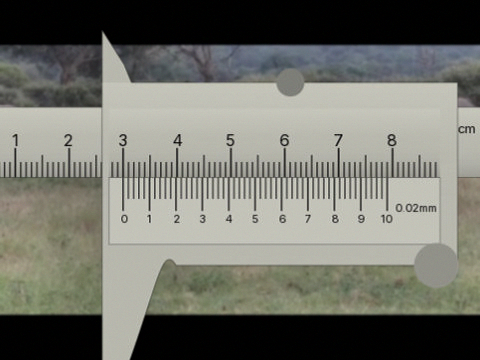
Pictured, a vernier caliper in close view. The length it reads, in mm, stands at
30.0 mm
